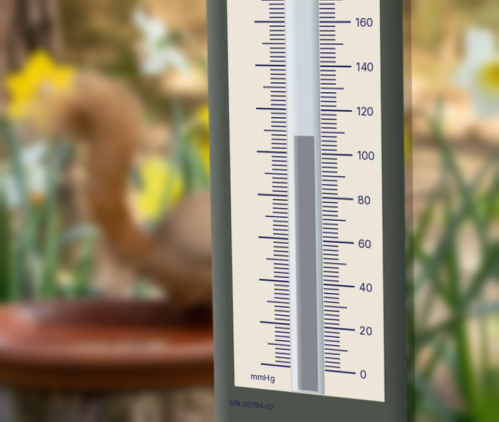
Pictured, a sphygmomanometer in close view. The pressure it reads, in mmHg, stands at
108 mmHg
